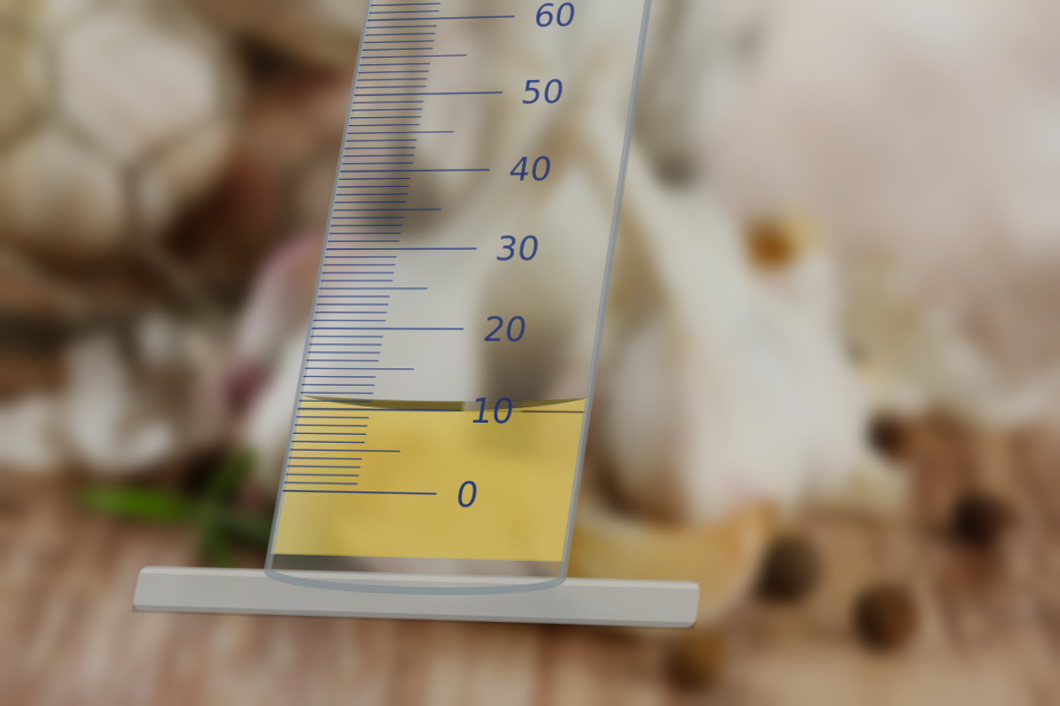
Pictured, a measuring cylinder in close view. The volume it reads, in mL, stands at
10 mL
